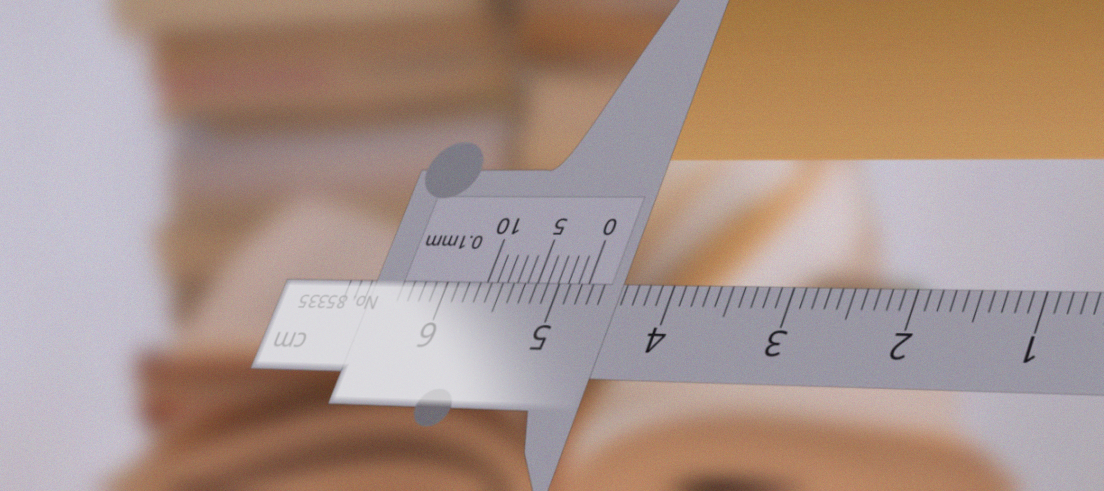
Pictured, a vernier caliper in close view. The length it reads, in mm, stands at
47.4 mm
